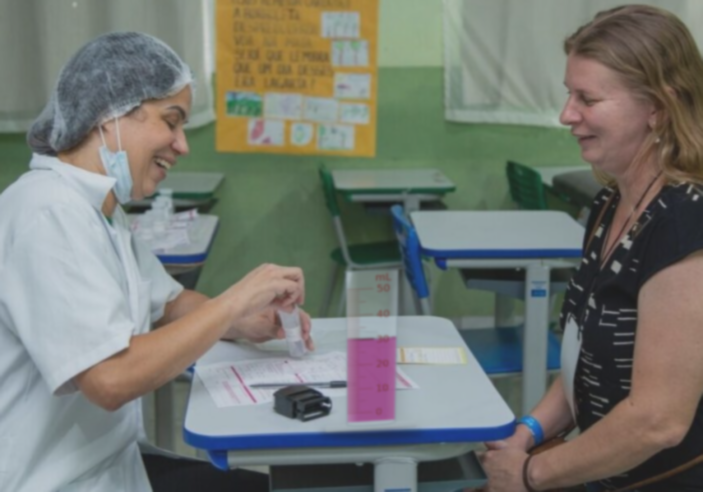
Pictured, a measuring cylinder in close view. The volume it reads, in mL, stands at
30 mL
